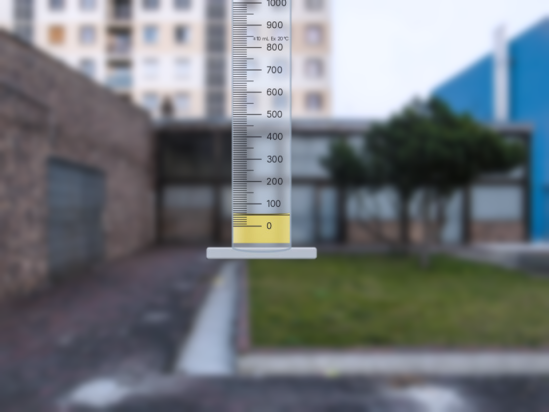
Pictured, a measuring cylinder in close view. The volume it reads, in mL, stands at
50 mL
